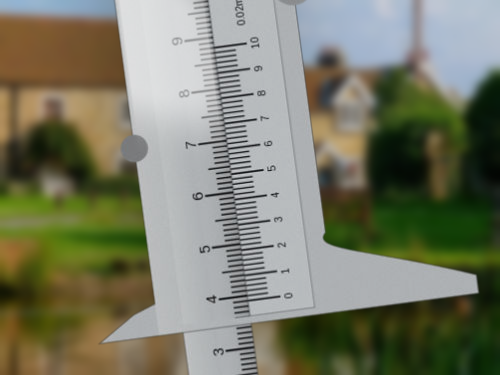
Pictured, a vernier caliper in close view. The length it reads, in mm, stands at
39.0 mm
